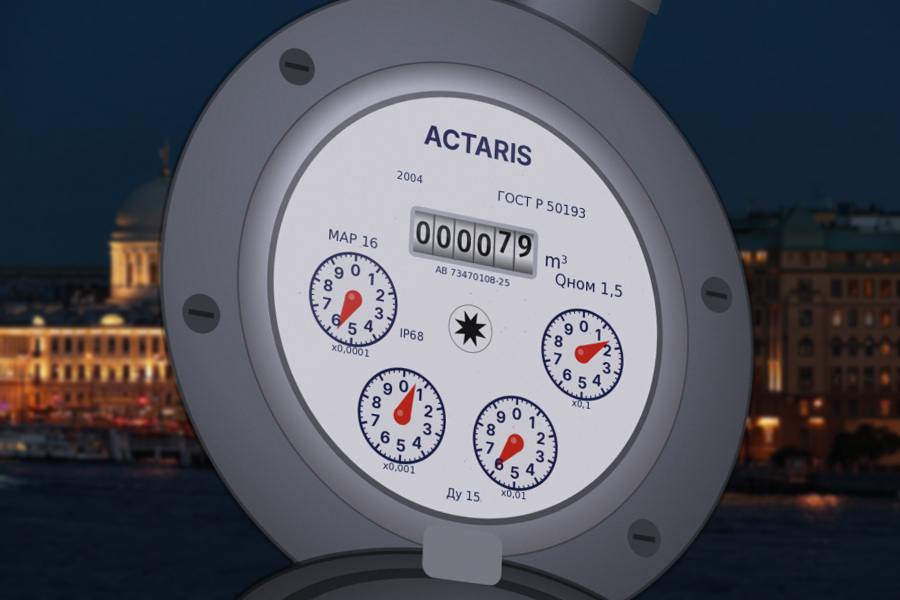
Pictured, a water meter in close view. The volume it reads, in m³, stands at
79.1605 m³
